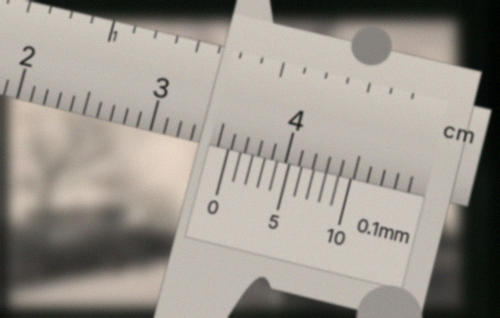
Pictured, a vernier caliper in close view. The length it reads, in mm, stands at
35.8 mm
